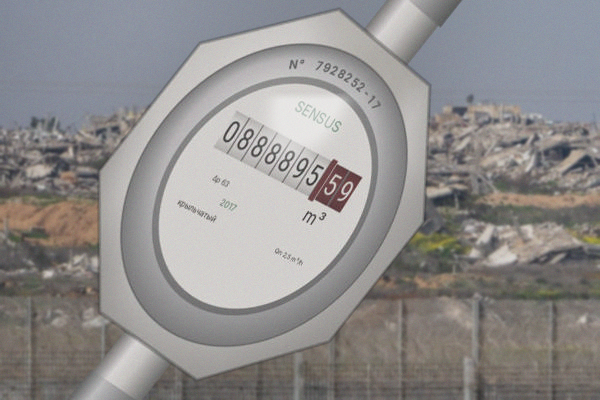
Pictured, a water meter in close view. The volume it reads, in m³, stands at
888895.59 m³
